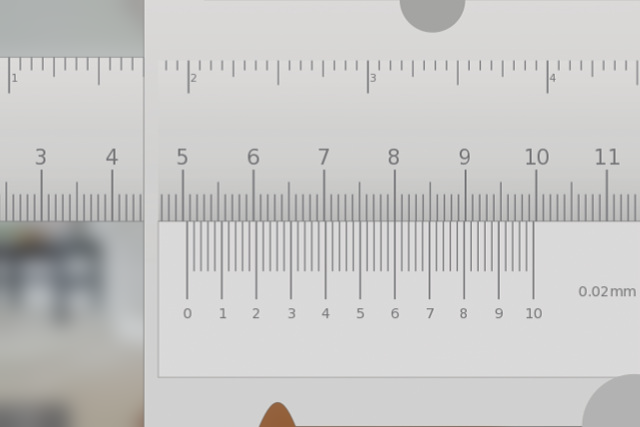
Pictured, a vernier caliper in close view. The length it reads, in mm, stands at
50.6 mm
